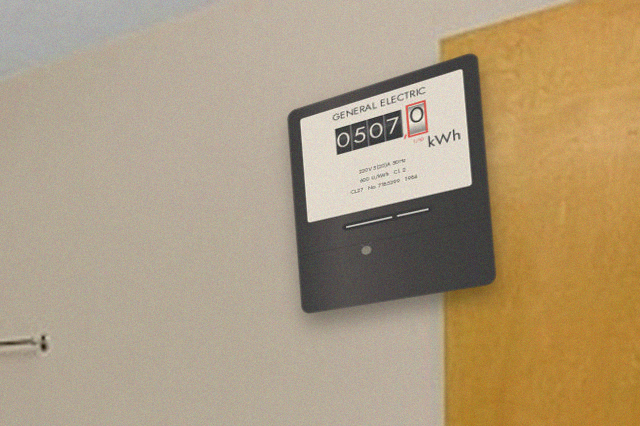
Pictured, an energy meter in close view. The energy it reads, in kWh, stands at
507.0 kWh
